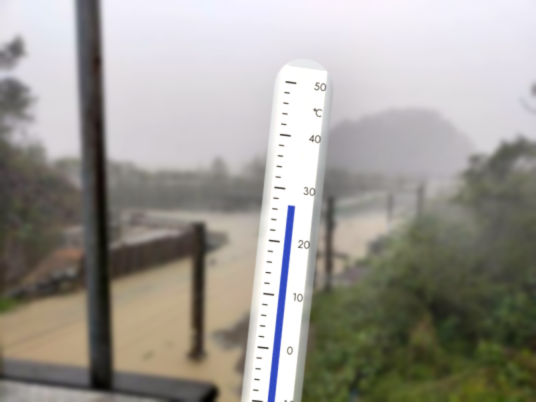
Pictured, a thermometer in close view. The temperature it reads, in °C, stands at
27 °C
